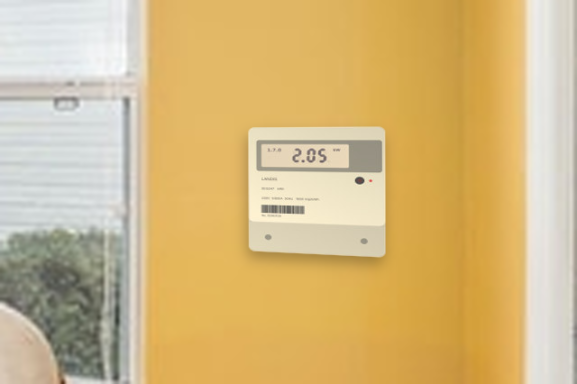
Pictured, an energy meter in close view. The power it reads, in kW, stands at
2.05 kW
